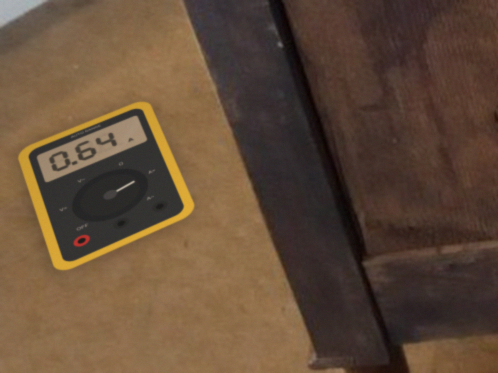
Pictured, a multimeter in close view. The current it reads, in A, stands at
0.64 A
